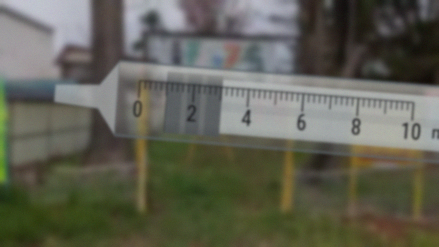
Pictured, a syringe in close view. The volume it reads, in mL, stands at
1 mL
